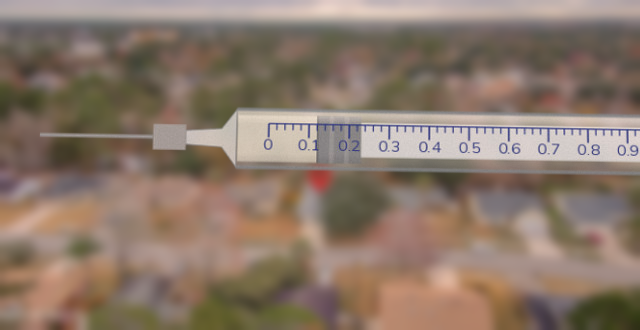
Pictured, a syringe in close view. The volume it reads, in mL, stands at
0.12 mL
